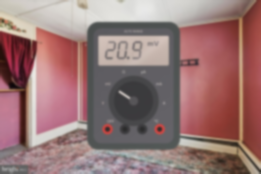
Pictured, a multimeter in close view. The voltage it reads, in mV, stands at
20.9 mV
